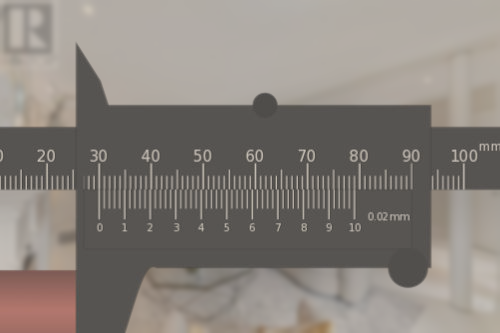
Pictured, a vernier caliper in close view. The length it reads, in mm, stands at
30.0 mm
